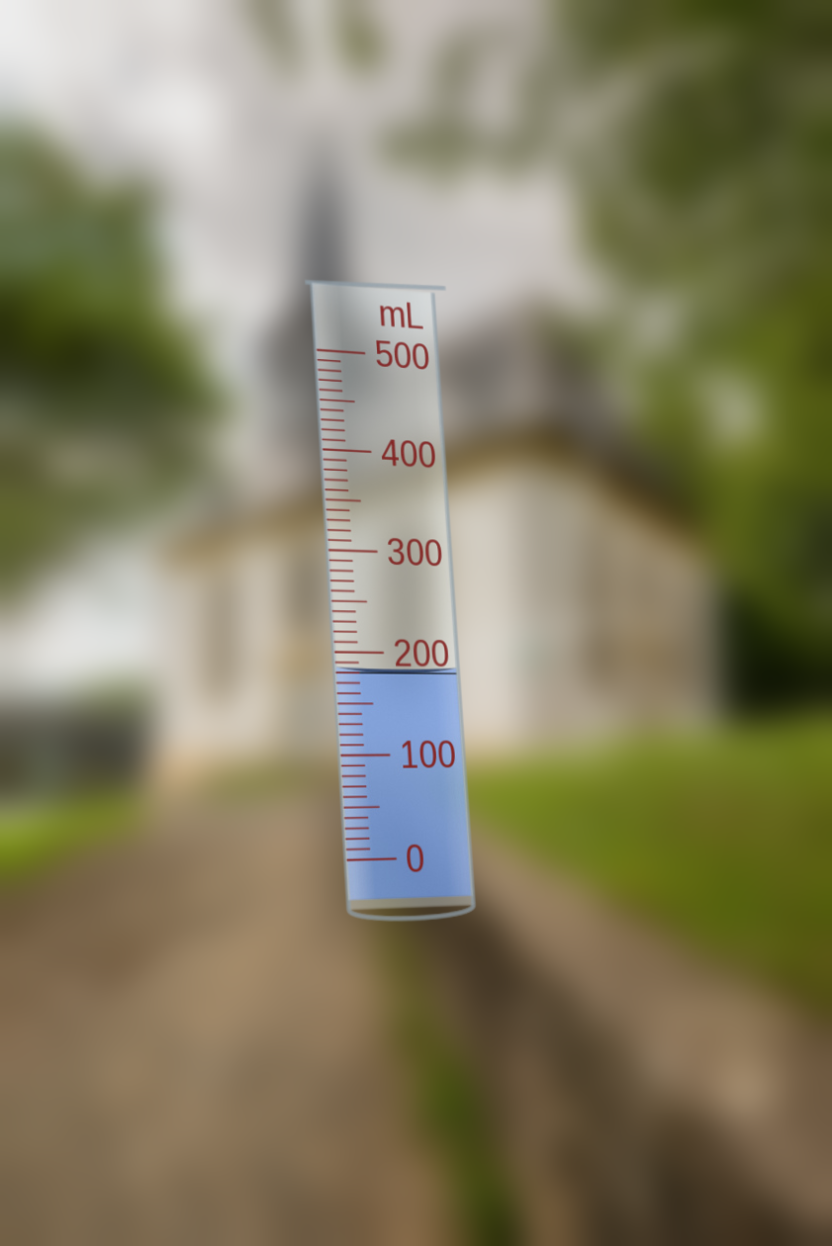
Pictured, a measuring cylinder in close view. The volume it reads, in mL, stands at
180 mL
